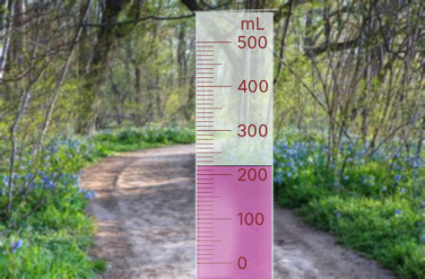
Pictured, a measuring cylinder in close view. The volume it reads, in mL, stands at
220 mL
